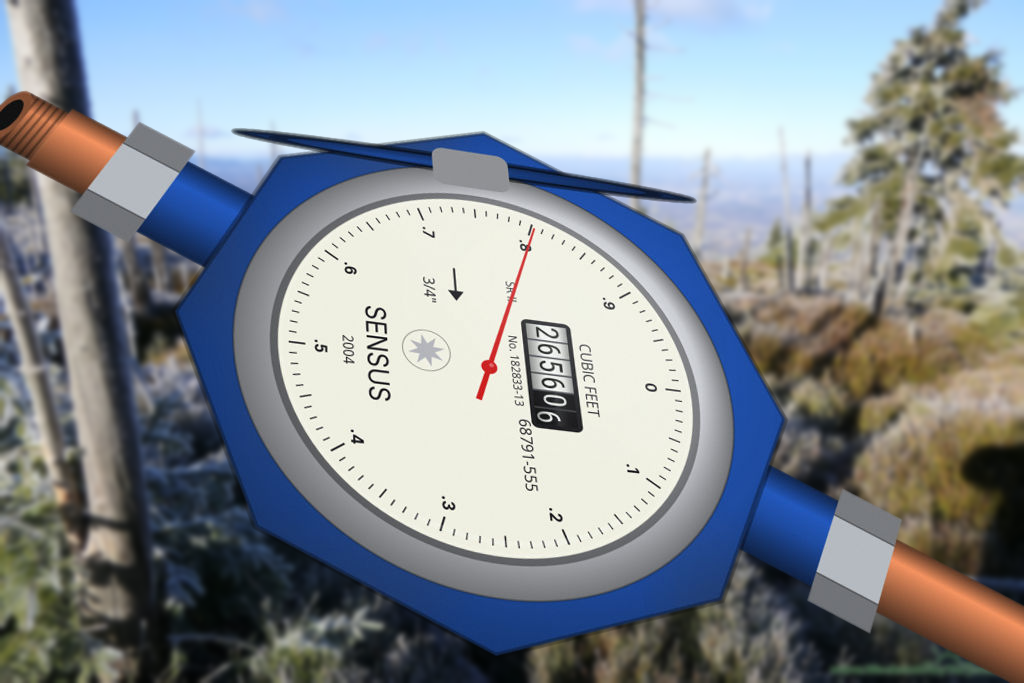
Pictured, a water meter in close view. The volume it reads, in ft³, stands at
265605.80 ft³
